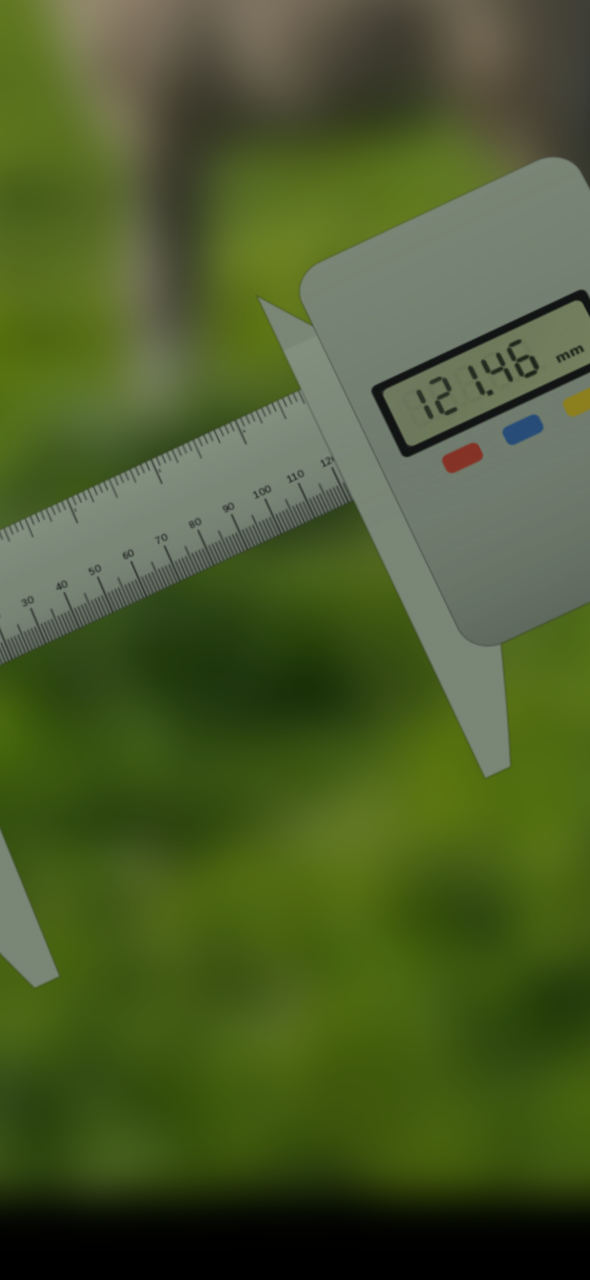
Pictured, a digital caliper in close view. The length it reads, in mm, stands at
121.46 mm
